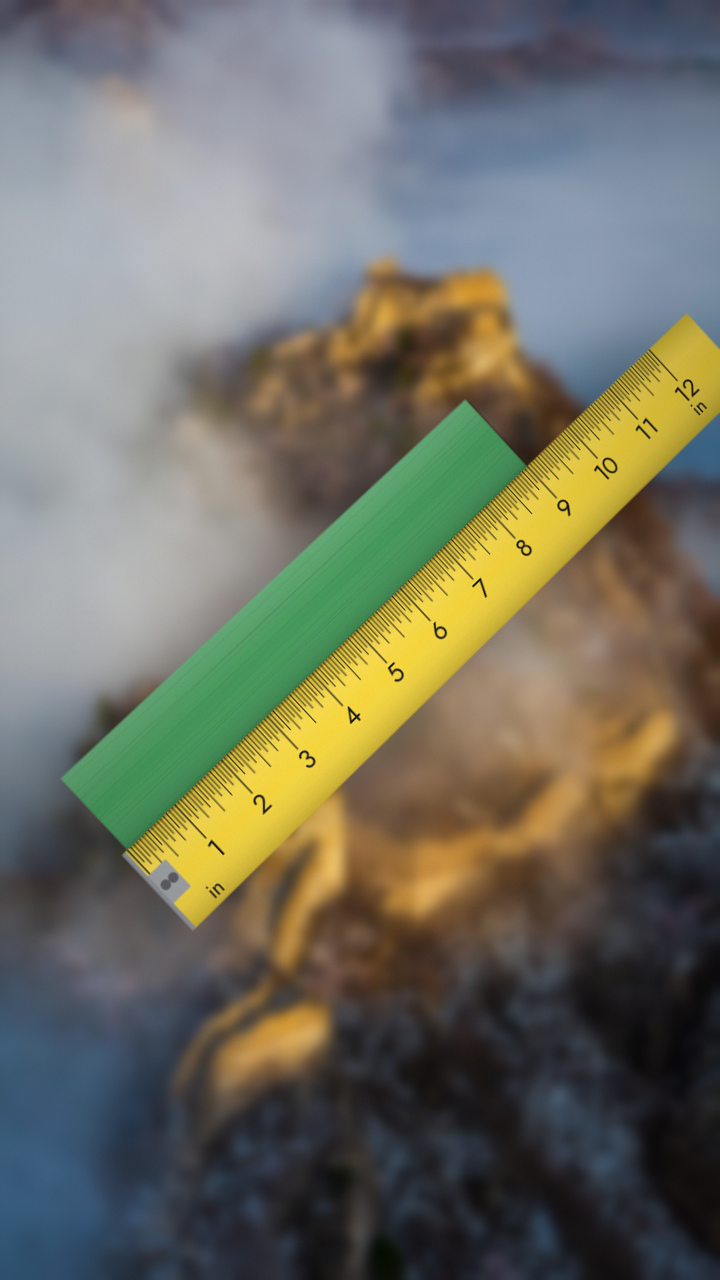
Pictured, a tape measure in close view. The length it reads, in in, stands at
9 in
